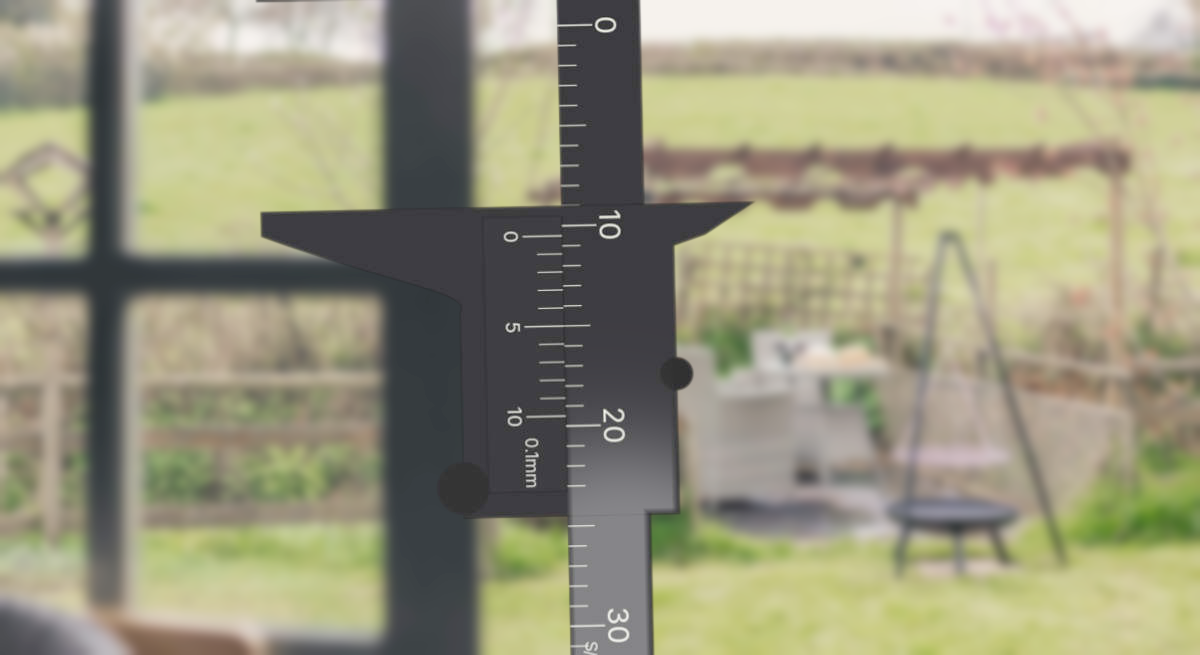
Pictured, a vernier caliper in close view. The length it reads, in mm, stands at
10.5 mm
